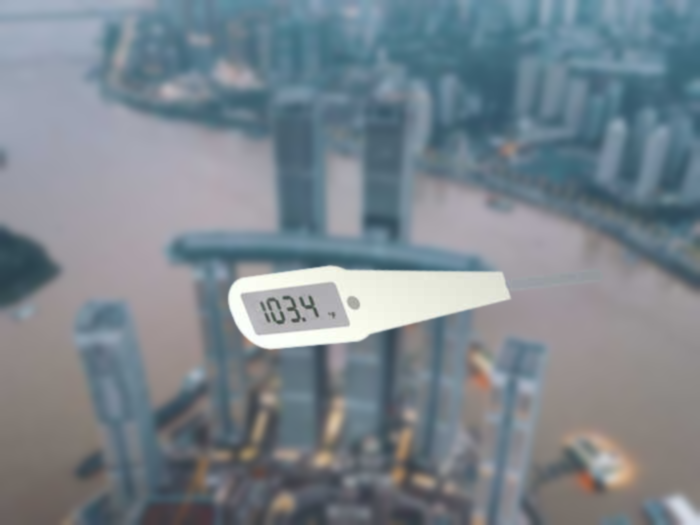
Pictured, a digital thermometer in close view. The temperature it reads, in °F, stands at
103.4 °F
